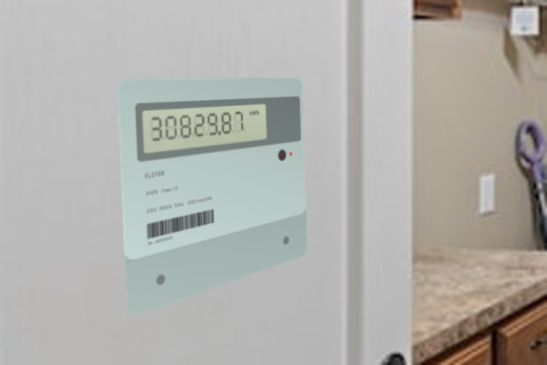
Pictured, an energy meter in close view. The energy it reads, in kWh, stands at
30829.87 kWh
